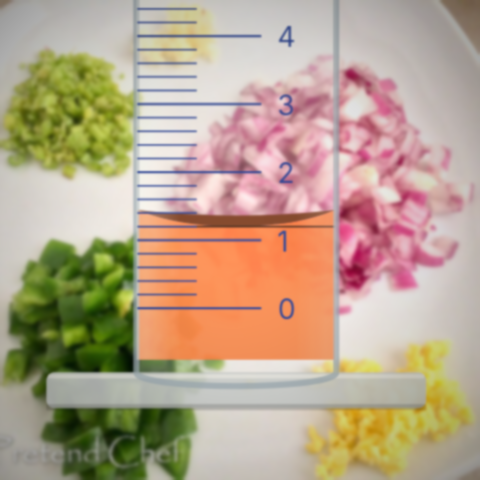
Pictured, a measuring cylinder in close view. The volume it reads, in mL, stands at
1.2 mL
